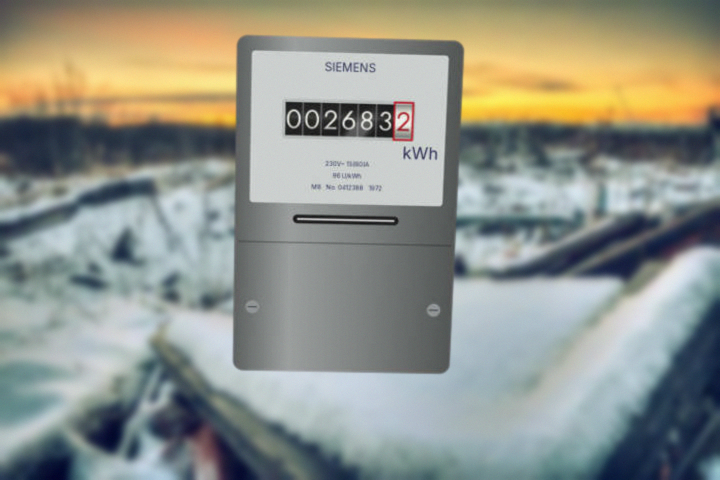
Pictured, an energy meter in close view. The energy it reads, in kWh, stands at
2683.2 kWh
